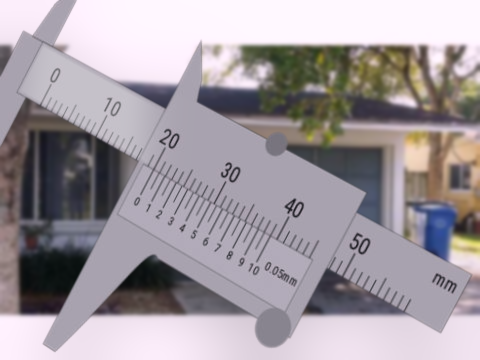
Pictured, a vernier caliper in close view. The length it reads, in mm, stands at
20.0 mm
